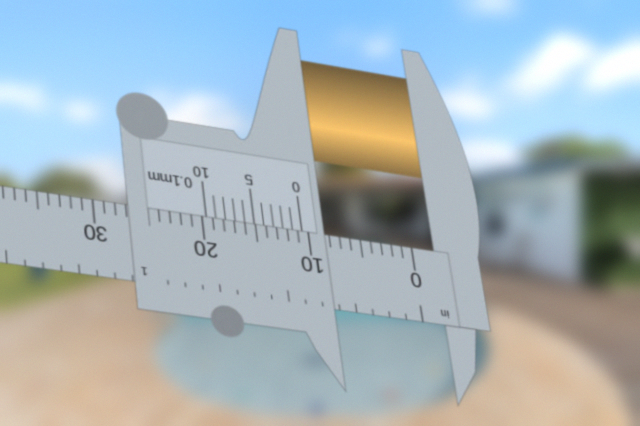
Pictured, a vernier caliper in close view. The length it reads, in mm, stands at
10.6 mm
